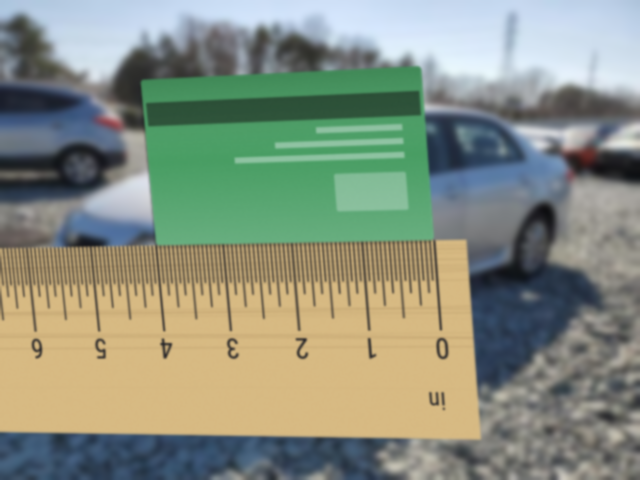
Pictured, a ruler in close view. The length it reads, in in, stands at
4 in
